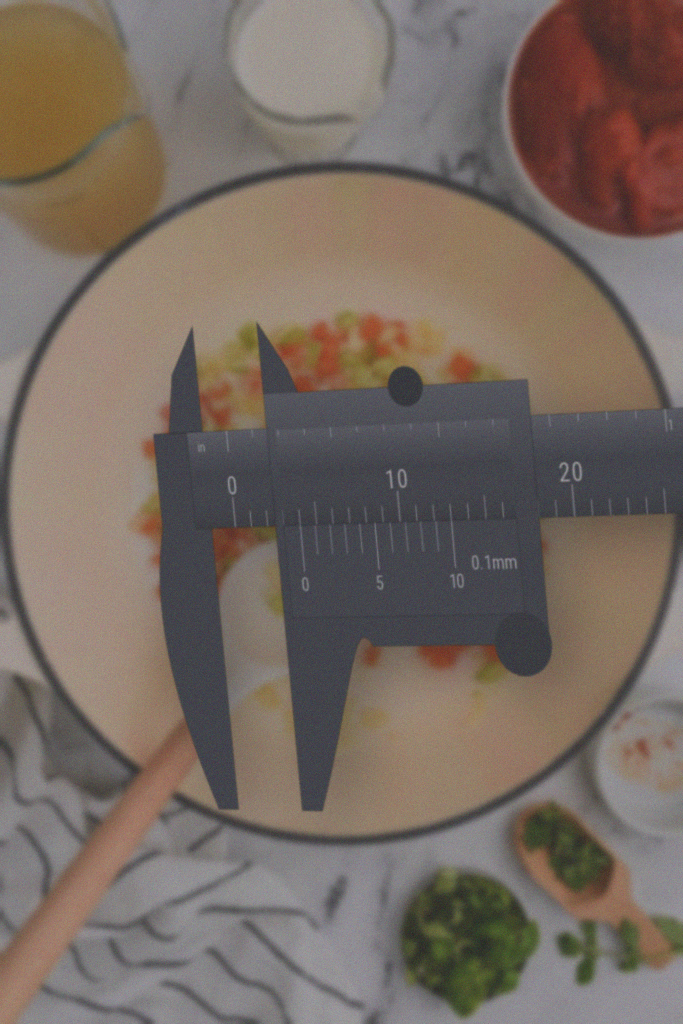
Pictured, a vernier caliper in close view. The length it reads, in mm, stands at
4.0 mm
